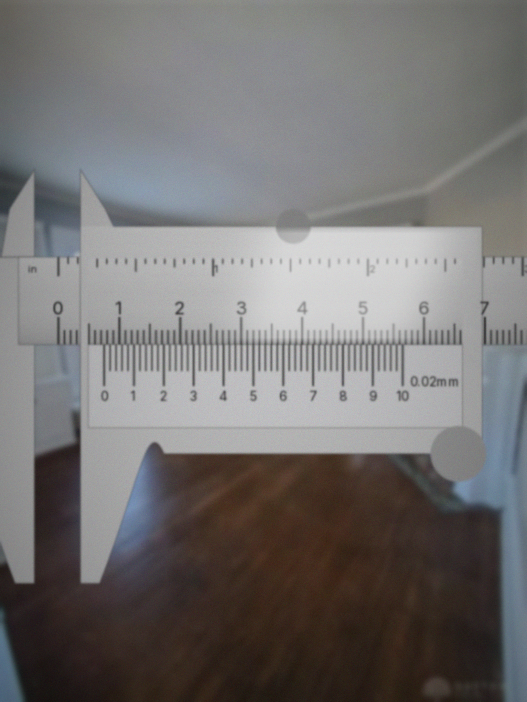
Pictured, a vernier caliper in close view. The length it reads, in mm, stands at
7.5 mm
